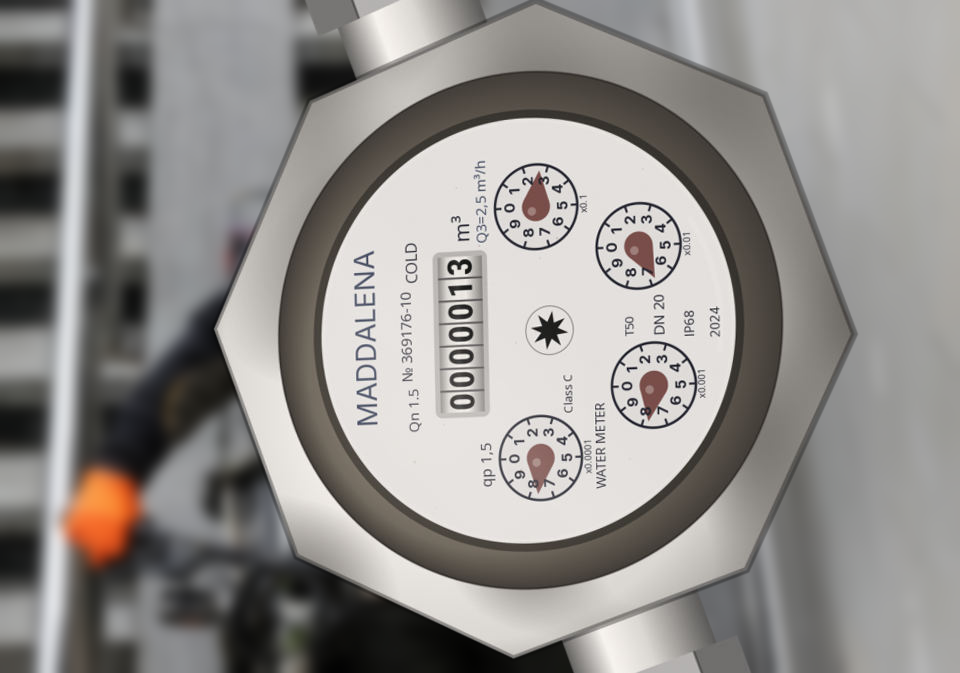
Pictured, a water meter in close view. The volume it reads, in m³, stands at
13.2677 m³
